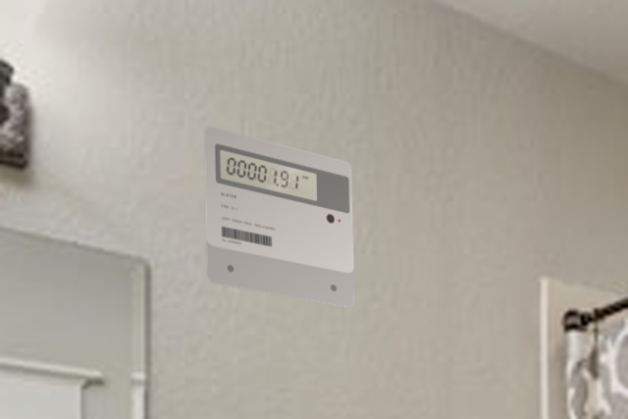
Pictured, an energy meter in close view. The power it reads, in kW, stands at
1.91 kW
